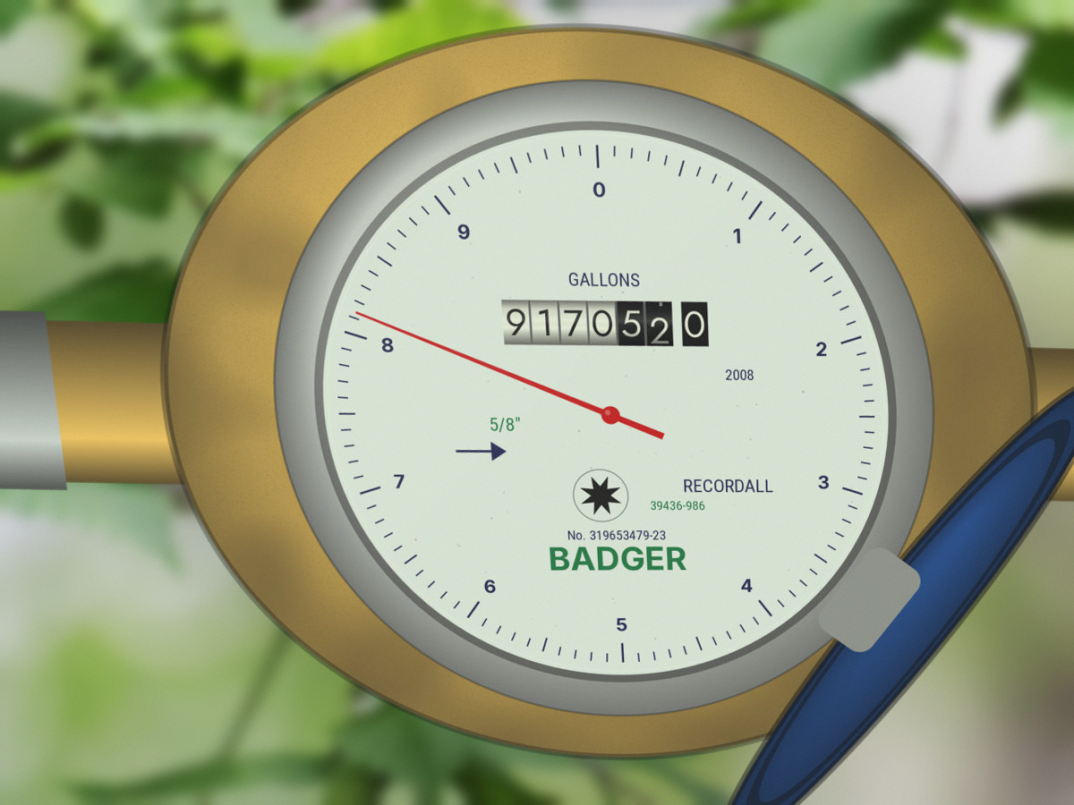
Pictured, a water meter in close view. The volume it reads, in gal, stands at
9170518.1 gal
